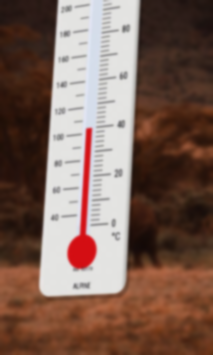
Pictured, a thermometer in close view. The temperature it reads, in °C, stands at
40 °C
